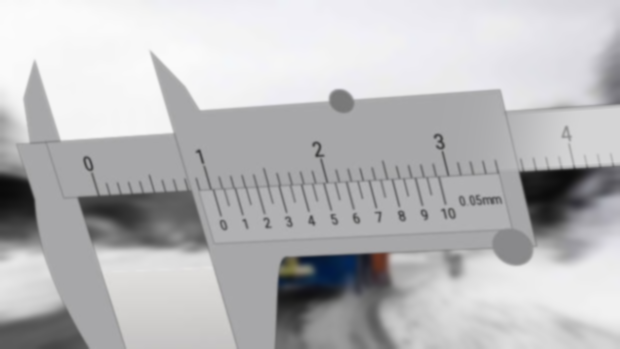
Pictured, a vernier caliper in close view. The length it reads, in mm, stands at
10.2 mm
